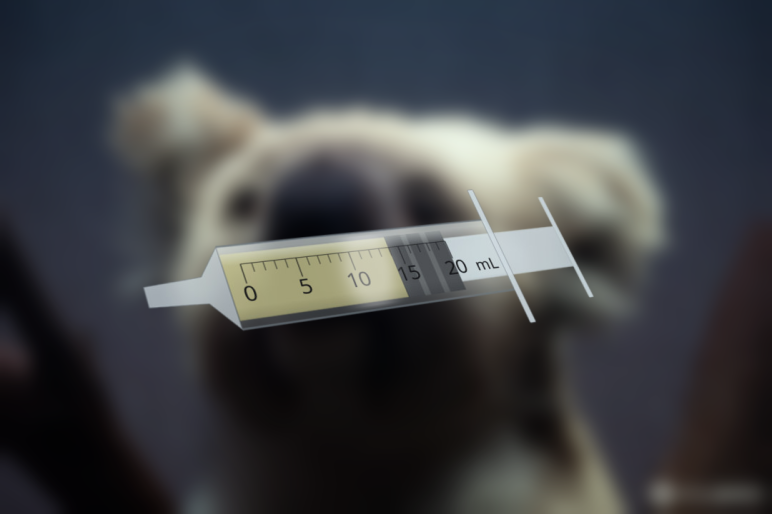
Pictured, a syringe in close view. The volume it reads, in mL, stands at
14 mL
